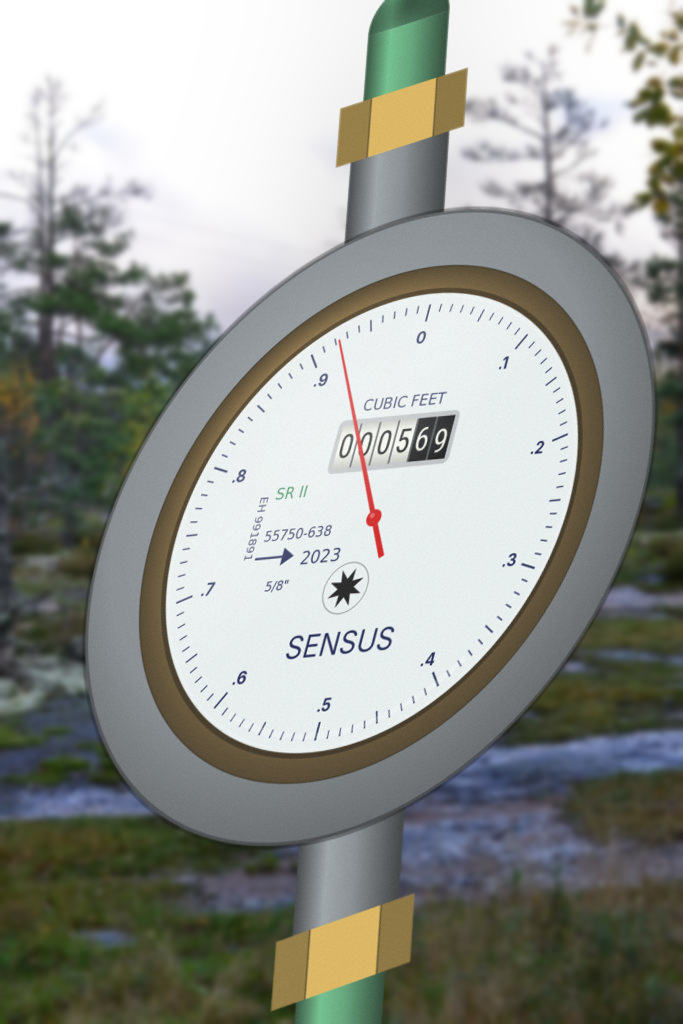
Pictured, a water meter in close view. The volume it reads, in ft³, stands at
568.92 ft³
